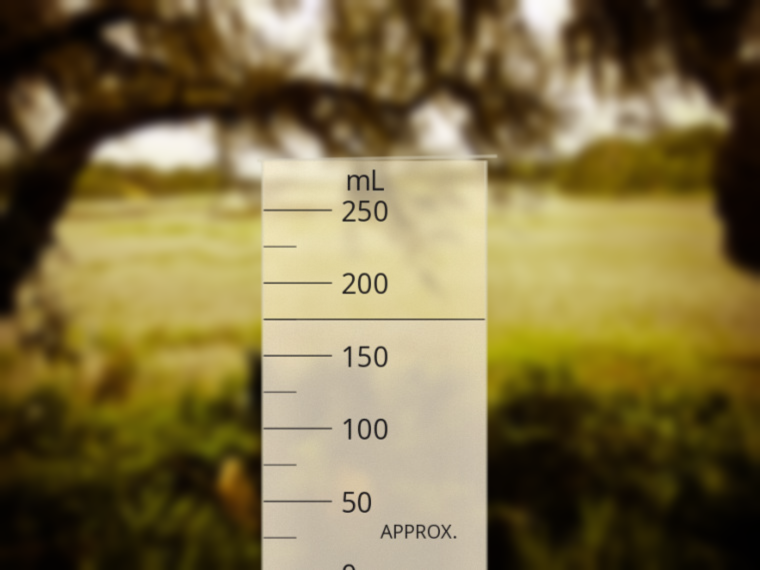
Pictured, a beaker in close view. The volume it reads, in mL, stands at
175 mL
